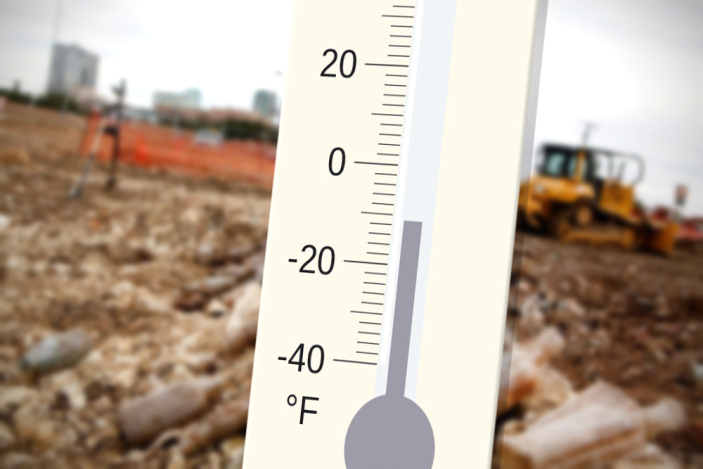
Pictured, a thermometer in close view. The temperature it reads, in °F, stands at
-11 °F
